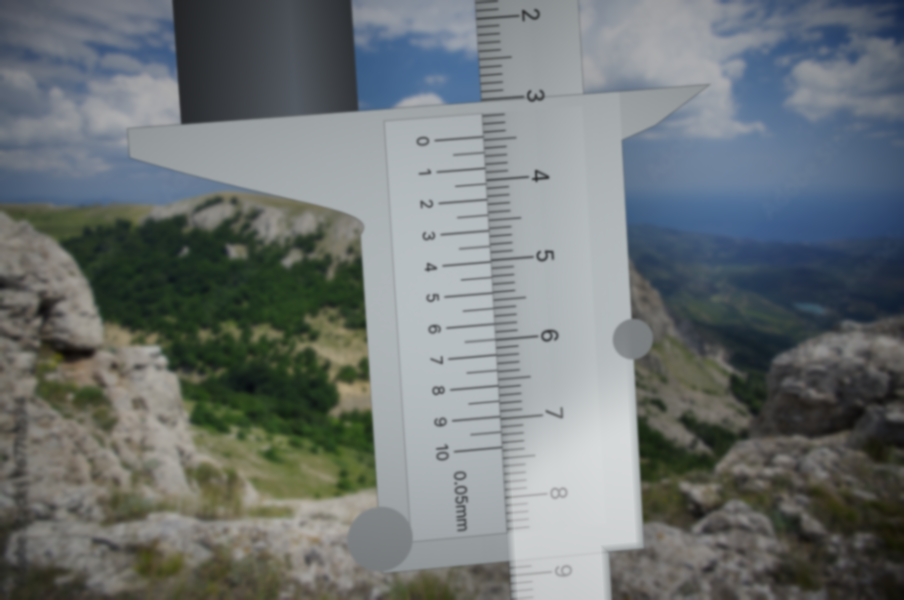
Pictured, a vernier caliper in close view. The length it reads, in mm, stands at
34.6 mm
